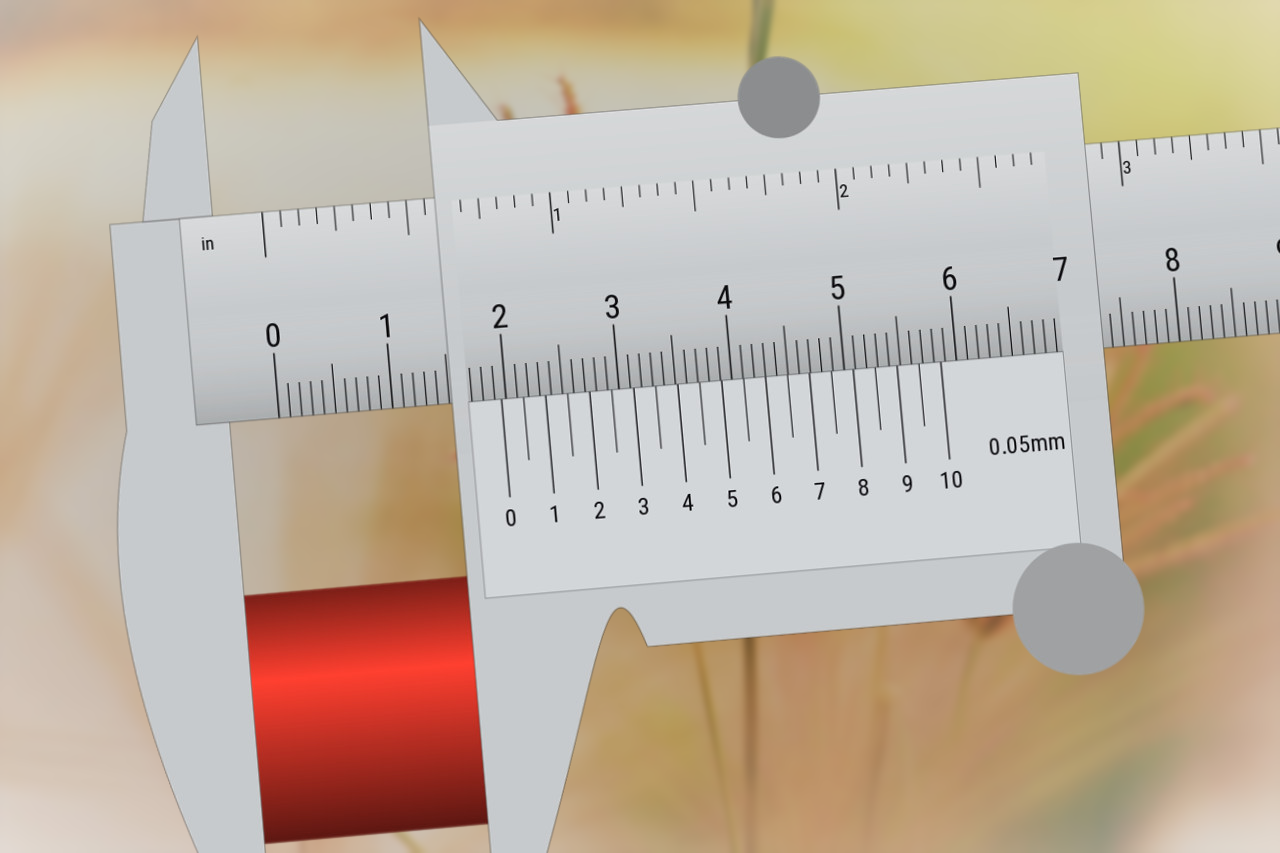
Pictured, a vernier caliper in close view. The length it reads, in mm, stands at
19.6 mm
